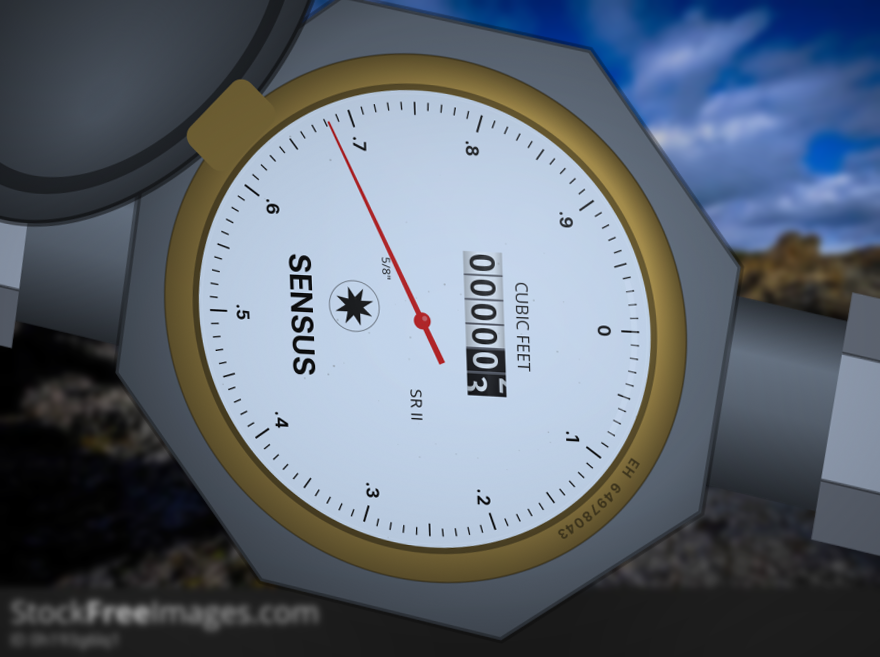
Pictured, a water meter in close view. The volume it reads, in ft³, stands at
2.68 ft³
